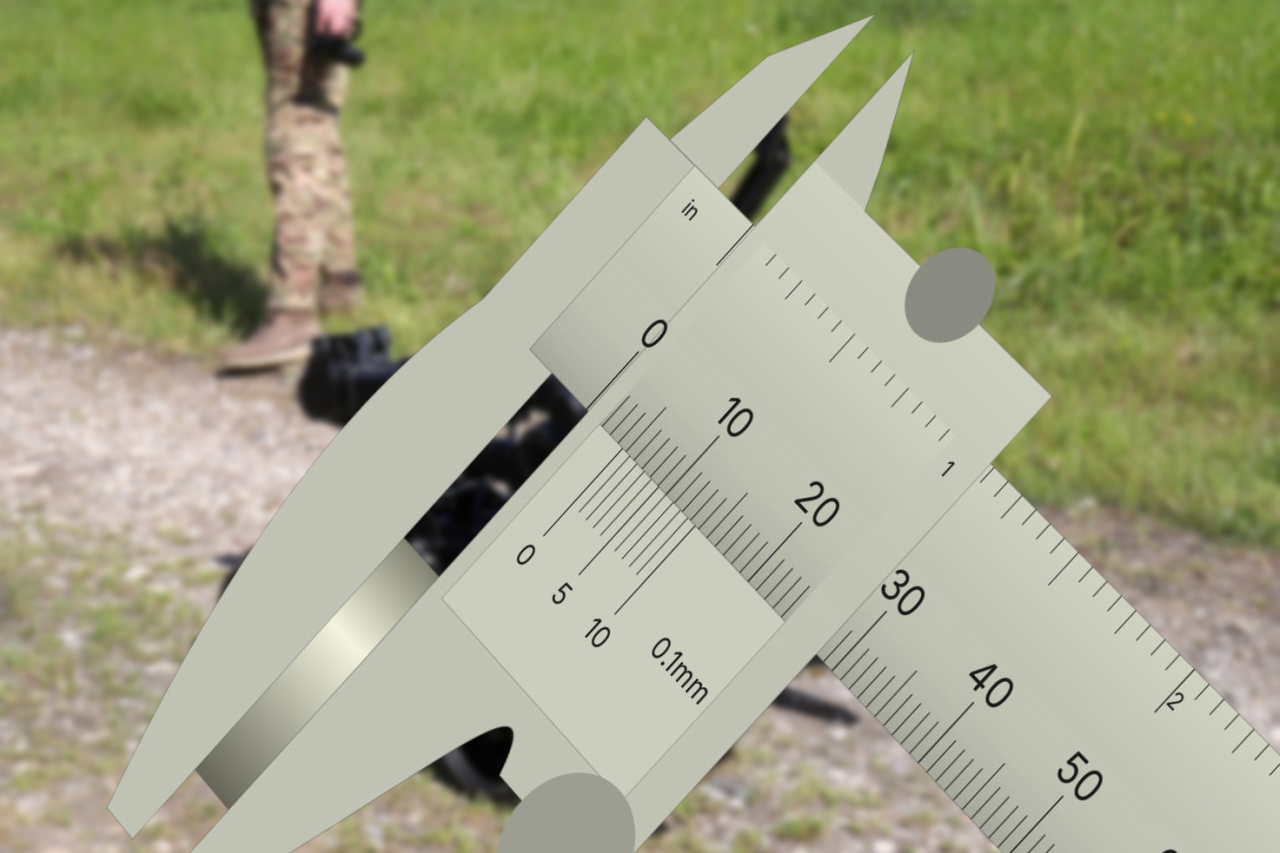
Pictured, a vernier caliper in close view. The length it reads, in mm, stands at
4.6 mm
